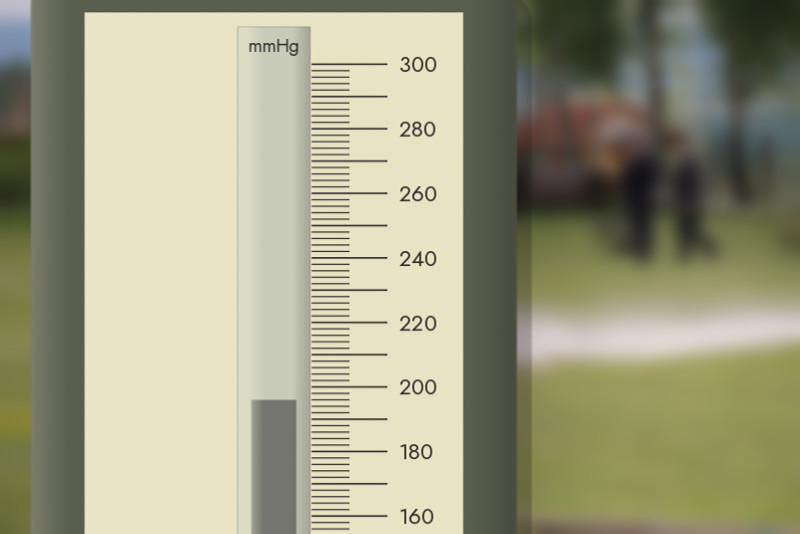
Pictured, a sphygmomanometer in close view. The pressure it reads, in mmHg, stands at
196 mmHg
